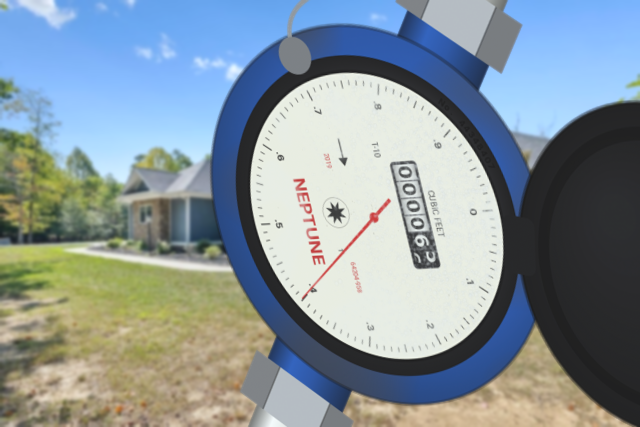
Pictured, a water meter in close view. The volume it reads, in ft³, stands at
65.40 ft³
